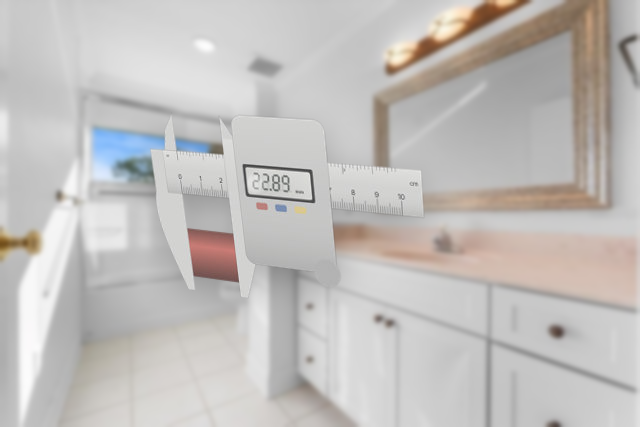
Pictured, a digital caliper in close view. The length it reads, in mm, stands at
22.89 mm
